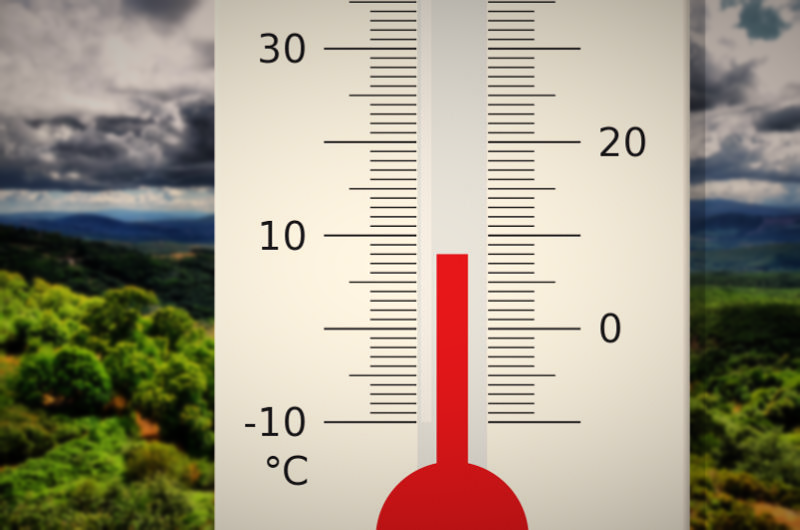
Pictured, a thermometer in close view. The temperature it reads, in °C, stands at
8 °C
